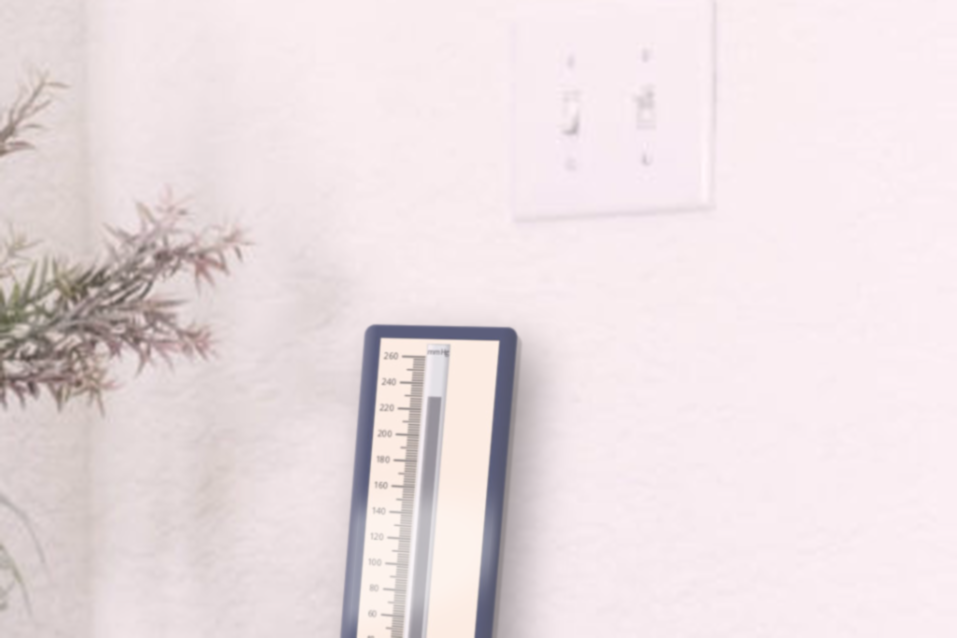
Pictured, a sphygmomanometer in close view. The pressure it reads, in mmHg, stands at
230 mmHg
